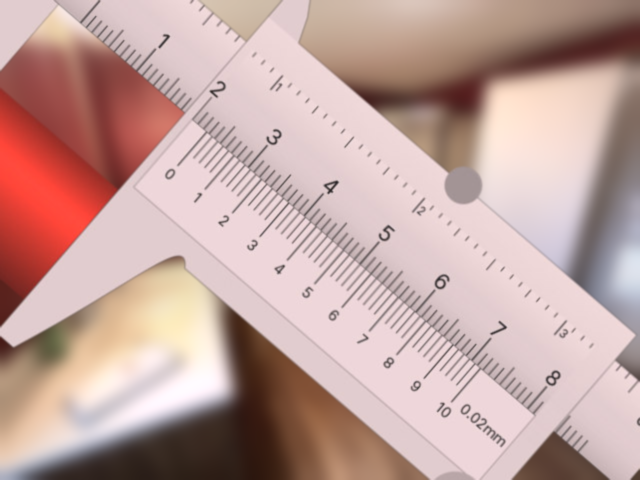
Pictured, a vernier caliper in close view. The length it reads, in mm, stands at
22.6 mm
